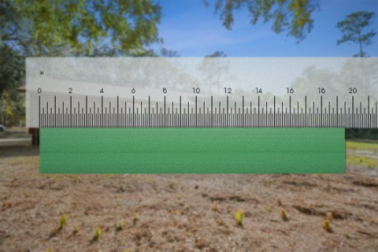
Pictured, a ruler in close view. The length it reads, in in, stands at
19.5 in
